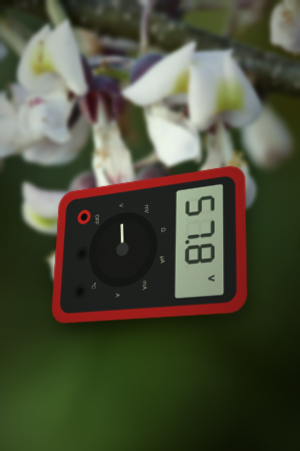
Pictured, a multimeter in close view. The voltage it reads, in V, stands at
57.8 V
